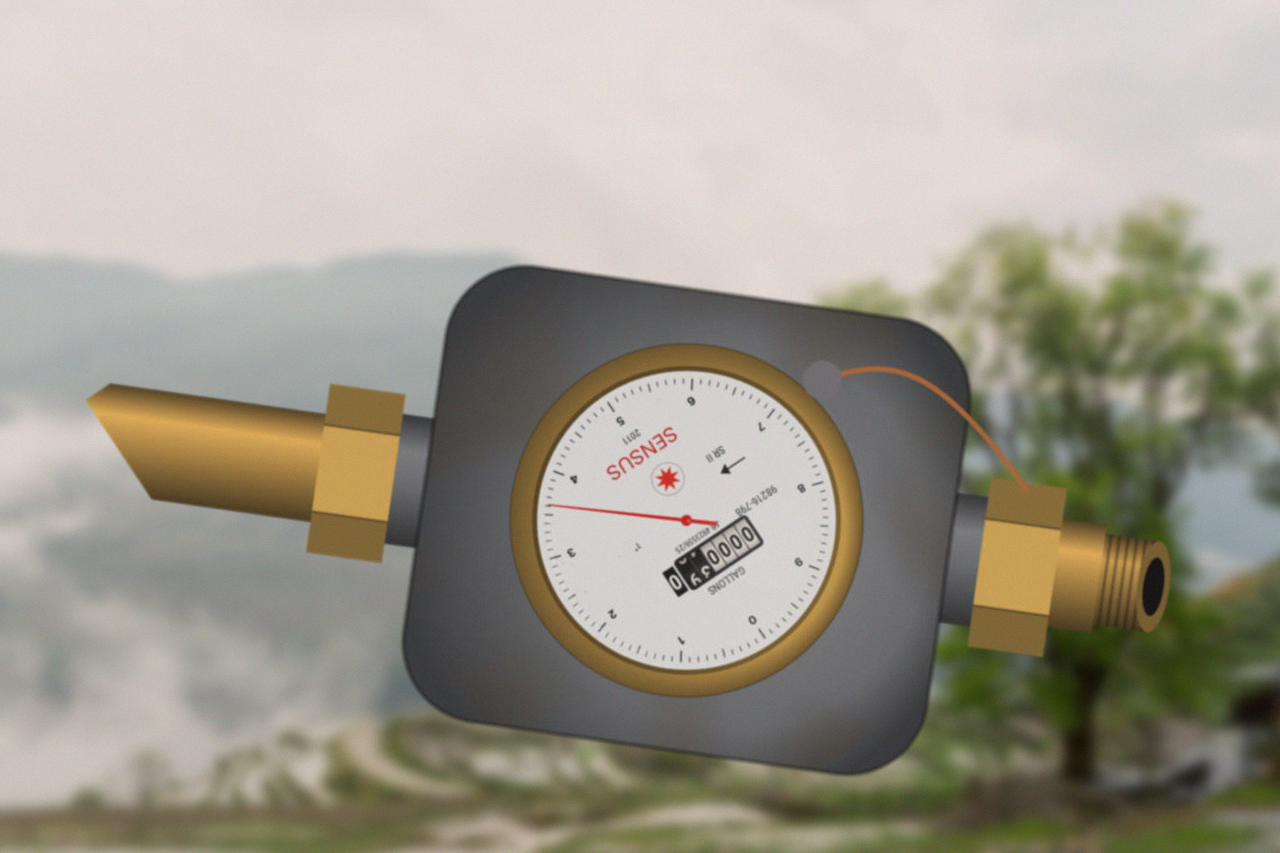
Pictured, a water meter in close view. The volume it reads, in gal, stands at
393.6 gal
